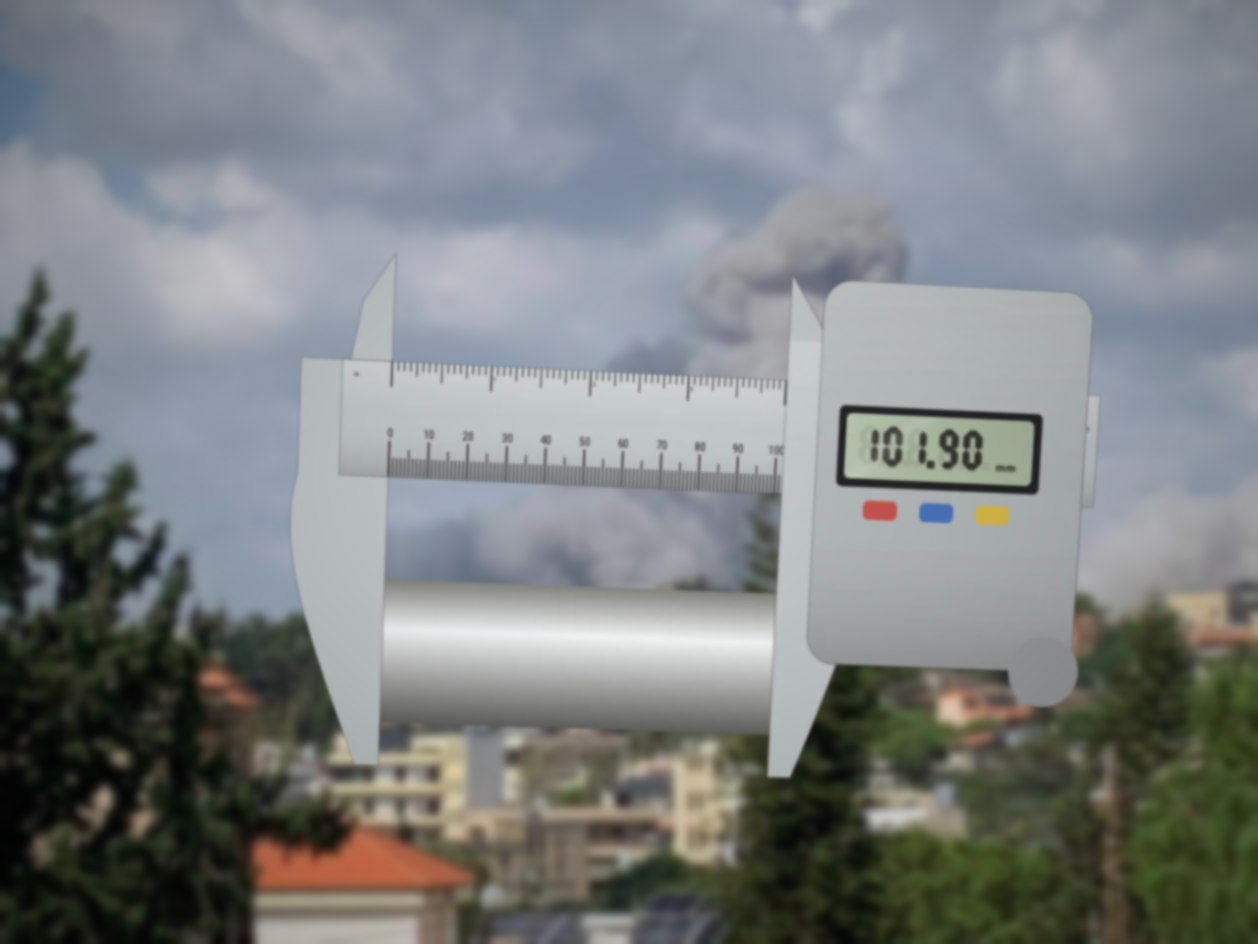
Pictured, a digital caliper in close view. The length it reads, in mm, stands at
101.90 mm
